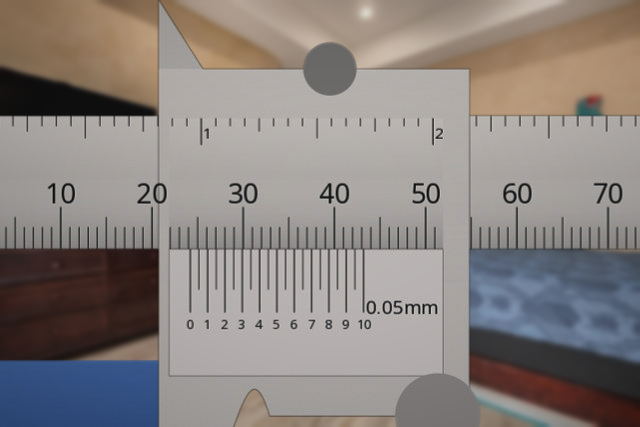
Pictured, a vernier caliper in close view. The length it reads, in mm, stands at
24.2 mm
